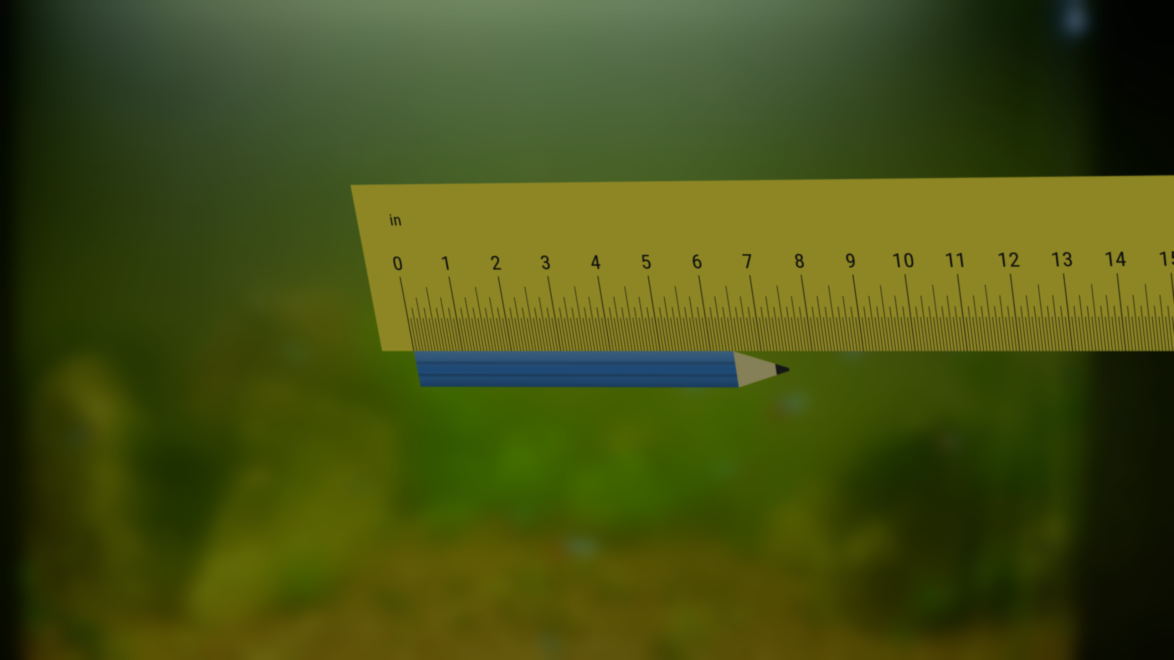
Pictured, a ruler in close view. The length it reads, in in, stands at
7.5 in
